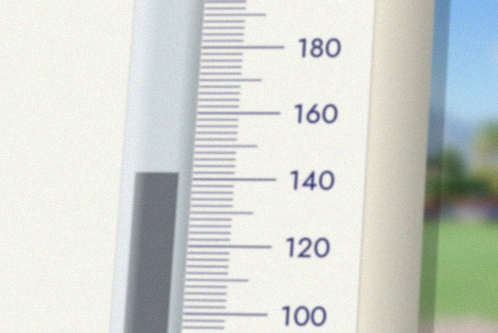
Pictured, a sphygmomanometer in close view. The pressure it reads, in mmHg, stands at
142 mmHg
